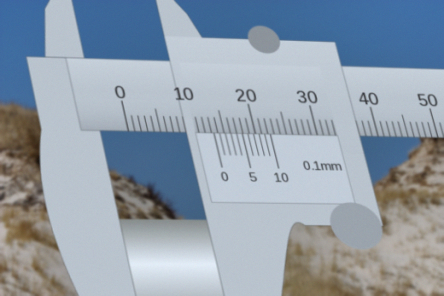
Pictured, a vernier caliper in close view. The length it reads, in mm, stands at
13.4 mm
